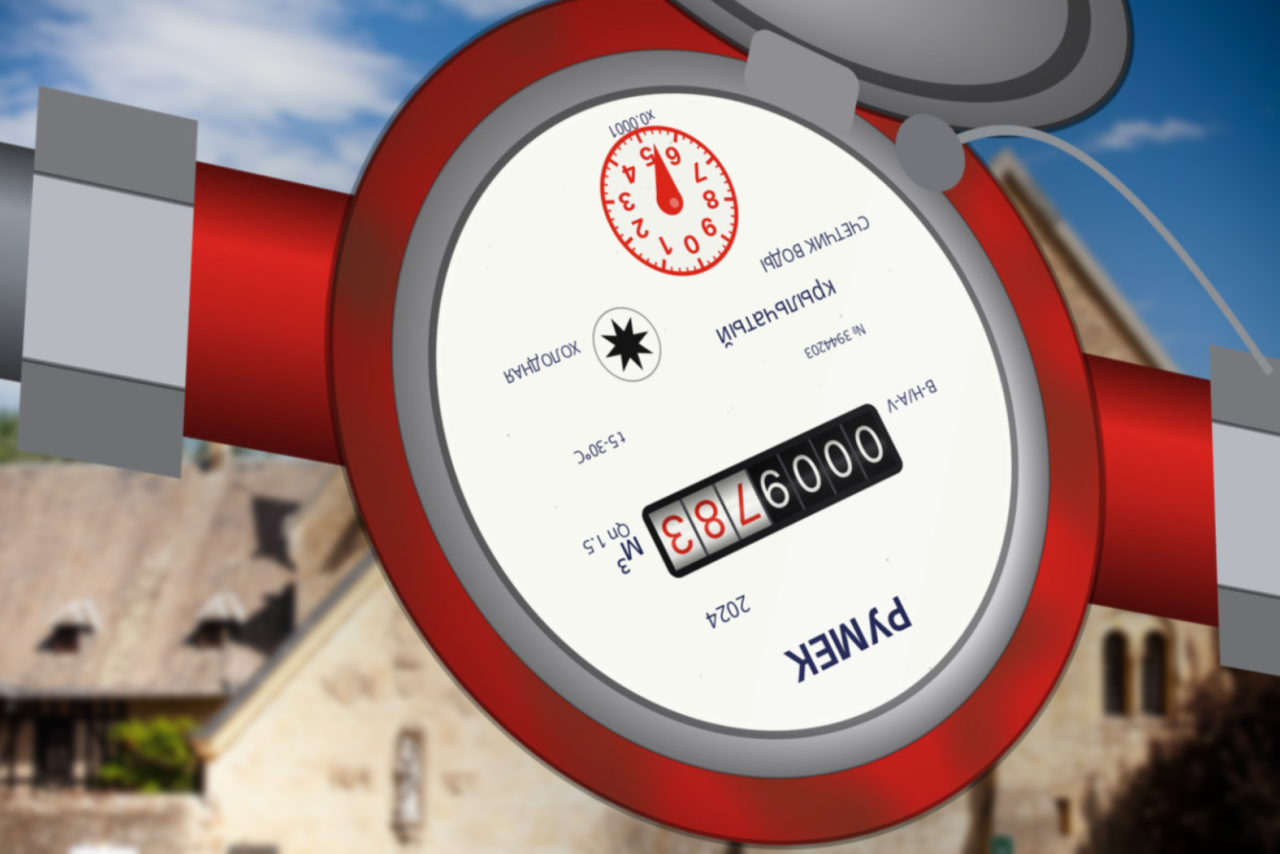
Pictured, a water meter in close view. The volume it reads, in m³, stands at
9.7835 m³
